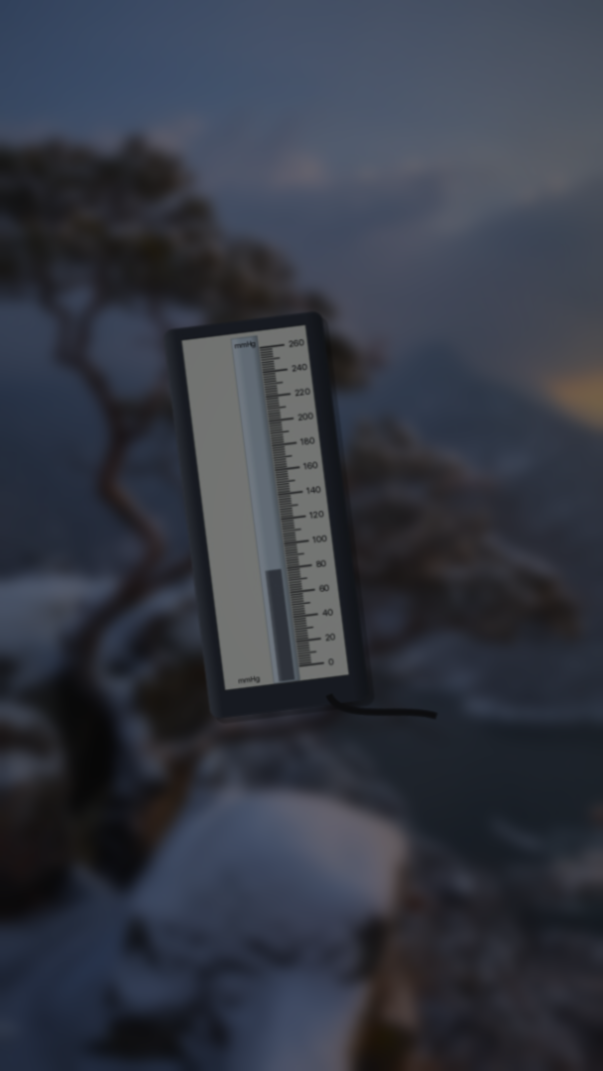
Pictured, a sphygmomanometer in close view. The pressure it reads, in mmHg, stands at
80 mmHg
